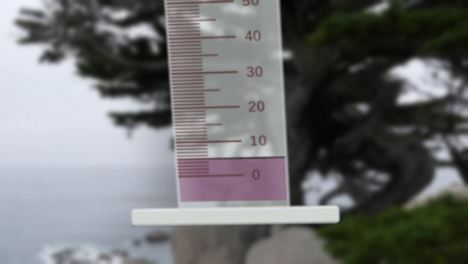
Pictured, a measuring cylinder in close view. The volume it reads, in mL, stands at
5 mL
